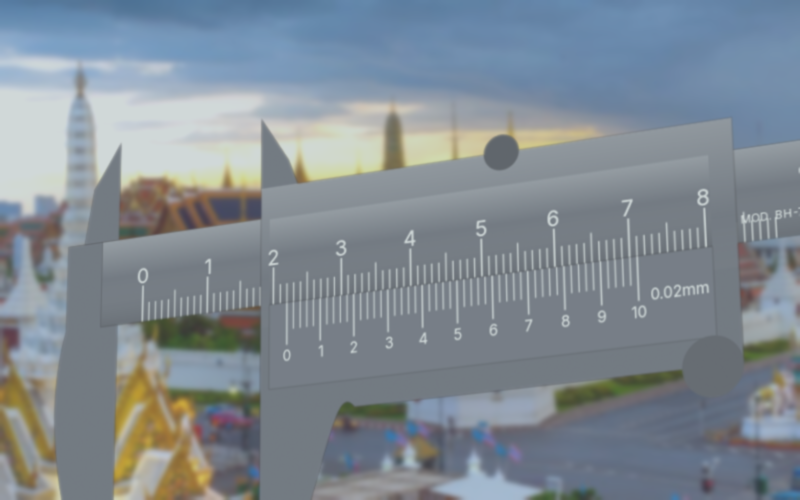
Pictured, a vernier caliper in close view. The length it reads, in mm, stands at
22.0 mm
